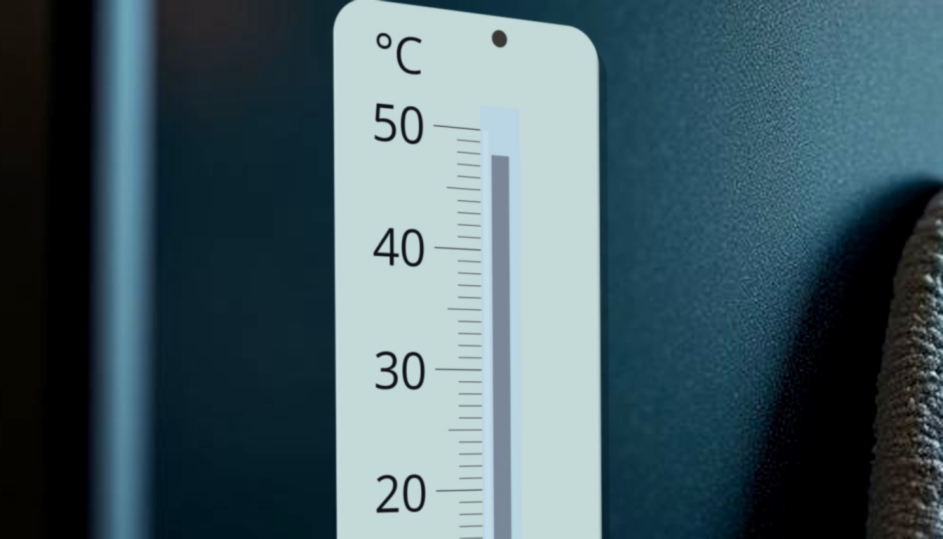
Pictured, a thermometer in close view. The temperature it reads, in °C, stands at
48 °C
